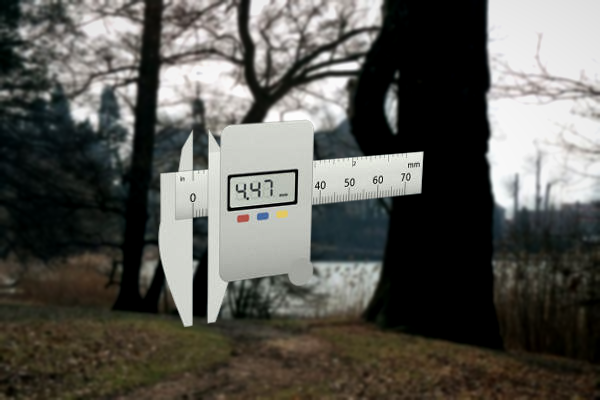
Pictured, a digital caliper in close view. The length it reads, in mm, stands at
4.47 mm
